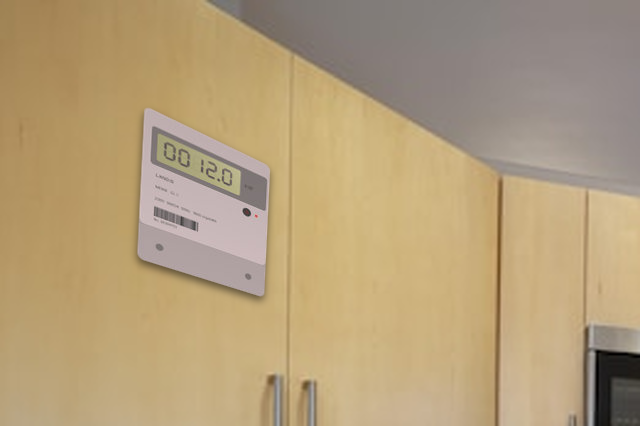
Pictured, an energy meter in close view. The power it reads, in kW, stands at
12.0 kW
